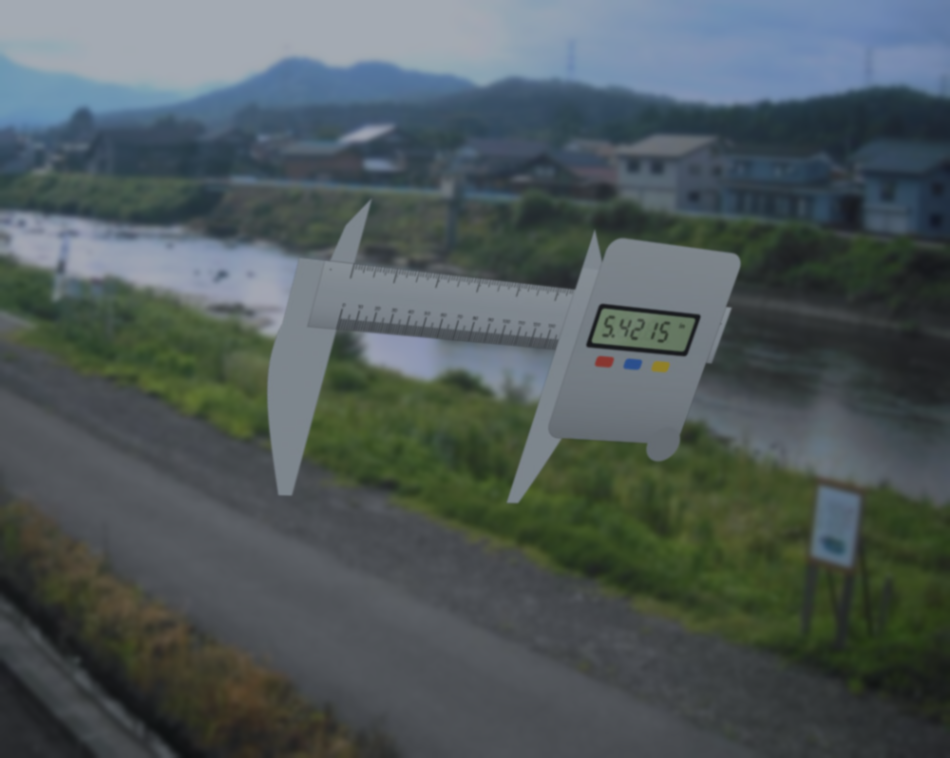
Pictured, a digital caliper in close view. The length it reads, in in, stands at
5.4215 in
